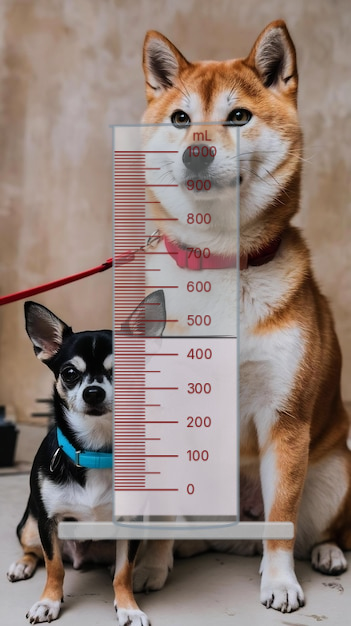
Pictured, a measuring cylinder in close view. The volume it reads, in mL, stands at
450 mL
